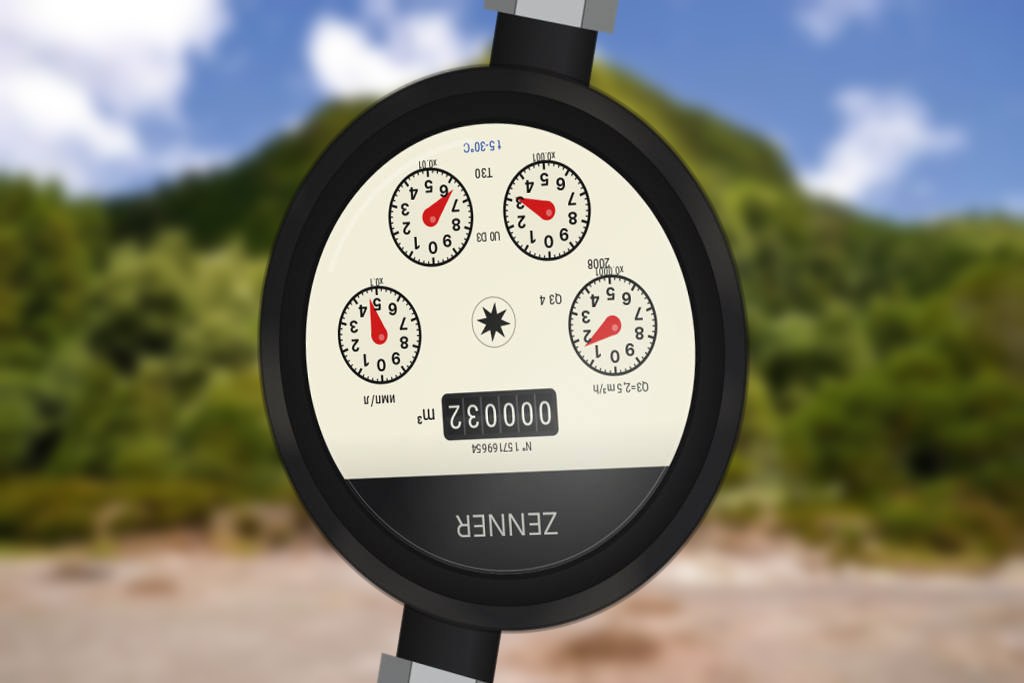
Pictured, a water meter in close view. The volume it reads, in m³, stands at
32.4631 m³
